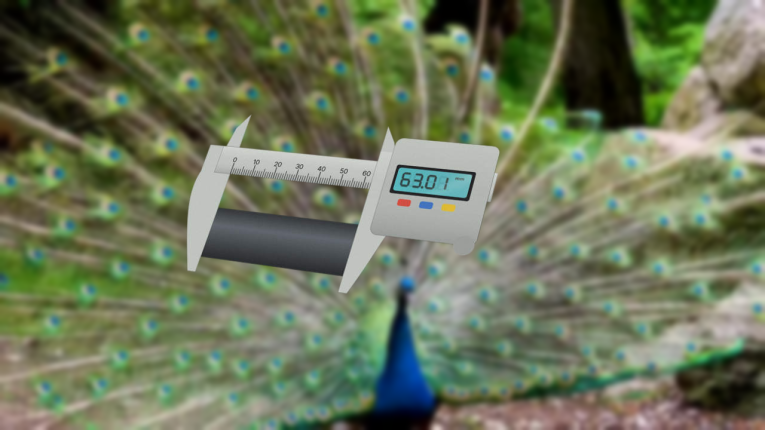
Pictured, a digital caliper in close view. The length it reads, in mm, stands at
63.01 mm
